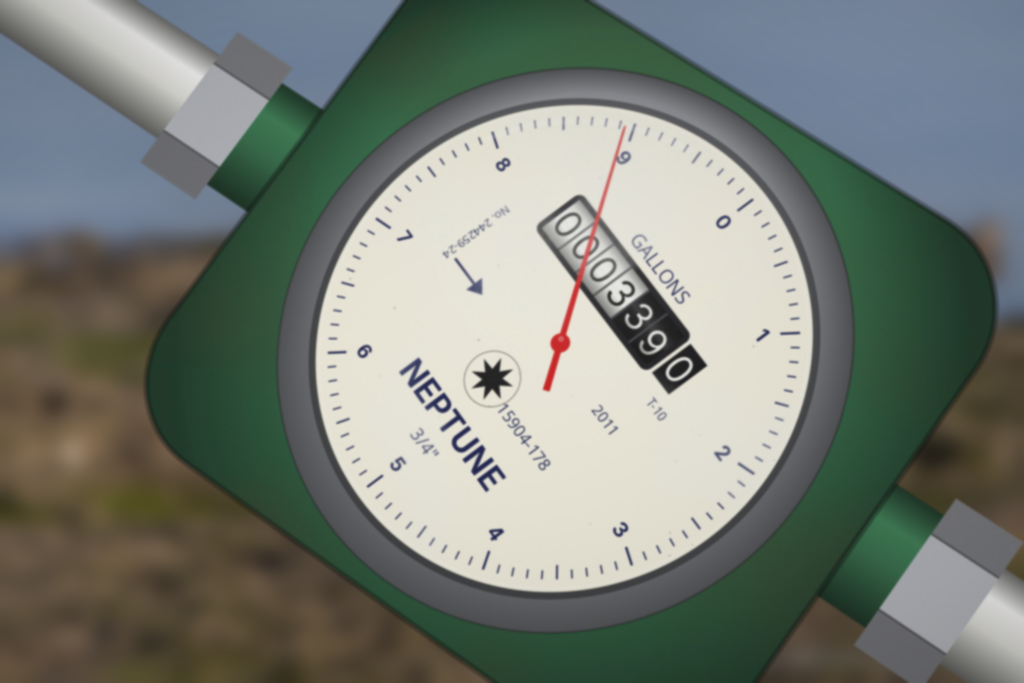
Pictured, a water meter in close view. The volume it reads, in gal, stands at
3388.9 gal
